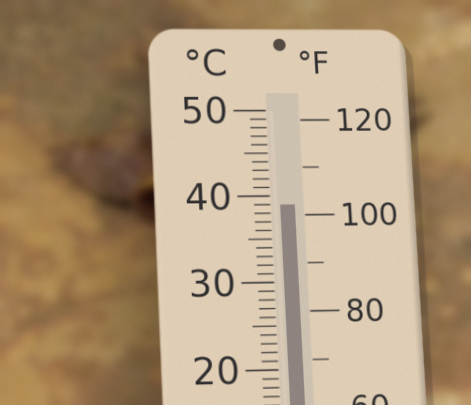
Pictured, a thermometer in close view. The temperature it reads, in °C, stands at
39 °C
